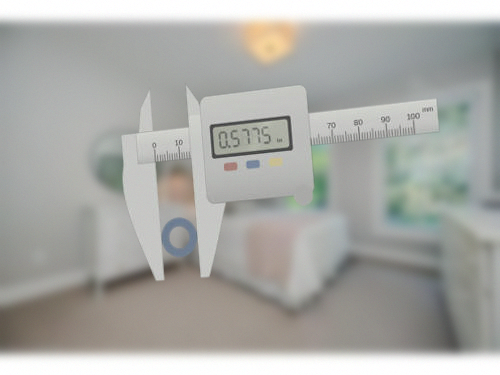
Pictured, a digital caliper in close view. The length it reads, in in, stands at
0.5775 in
